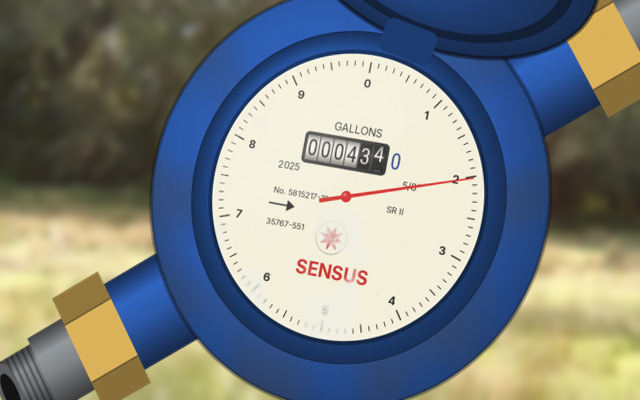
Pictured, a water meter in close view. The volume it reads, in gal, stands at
4342.0 gal
